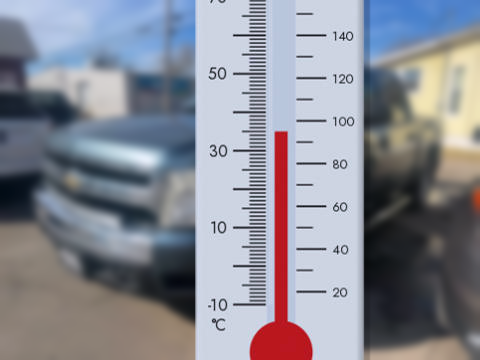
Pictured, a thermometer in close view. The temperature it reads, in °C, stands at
35 °C
